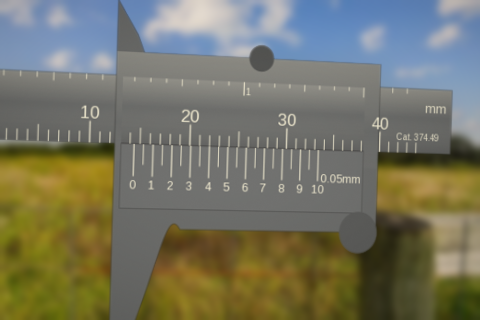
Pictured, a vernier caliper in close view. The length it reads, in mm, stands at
14.4 mm
